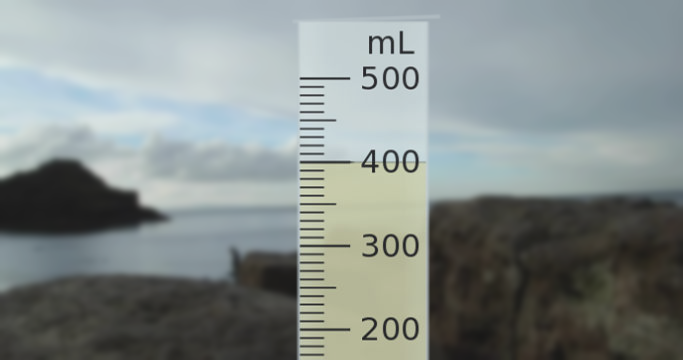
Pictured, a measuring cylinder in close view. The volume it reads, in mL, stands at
400 mL
